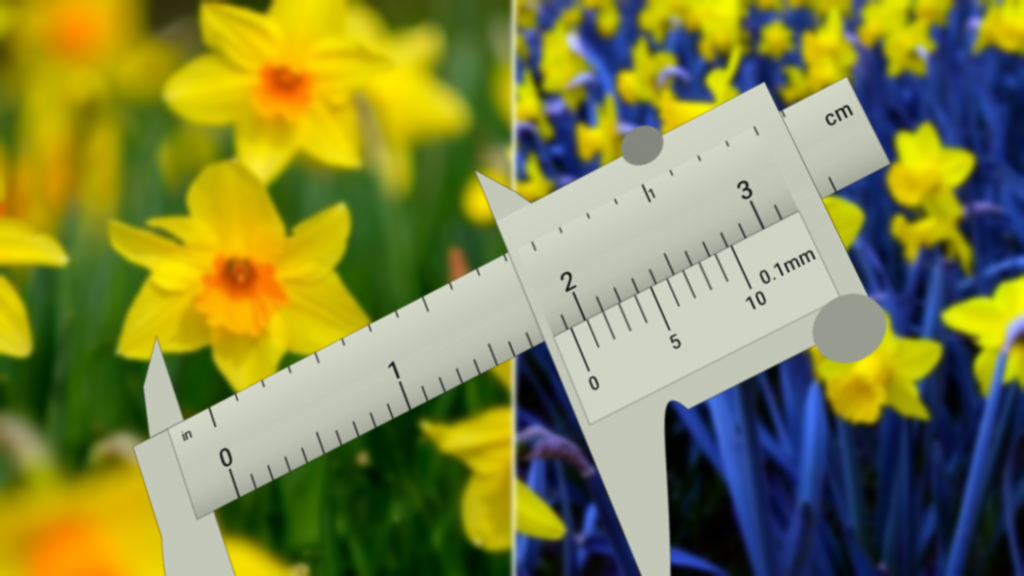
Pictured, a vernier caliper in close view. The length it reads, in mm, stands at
19.2 mm
